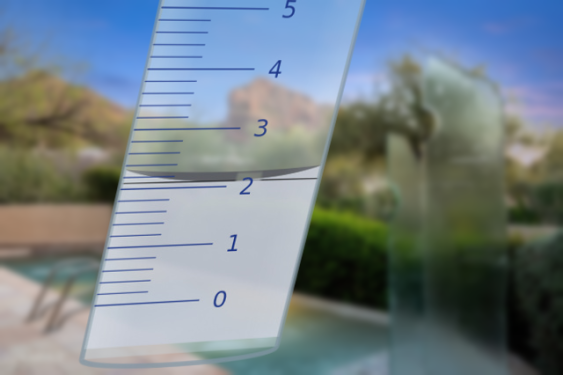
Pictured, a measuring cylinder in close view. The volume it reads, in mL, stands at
2.1 mL
